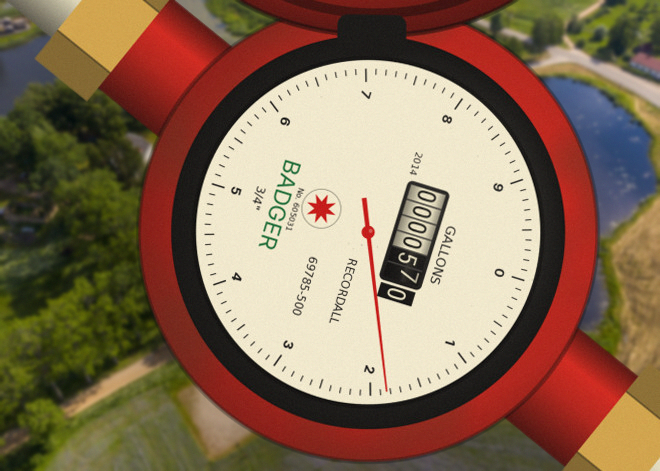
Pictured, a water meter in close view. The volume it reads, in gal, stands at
571.8 gal
